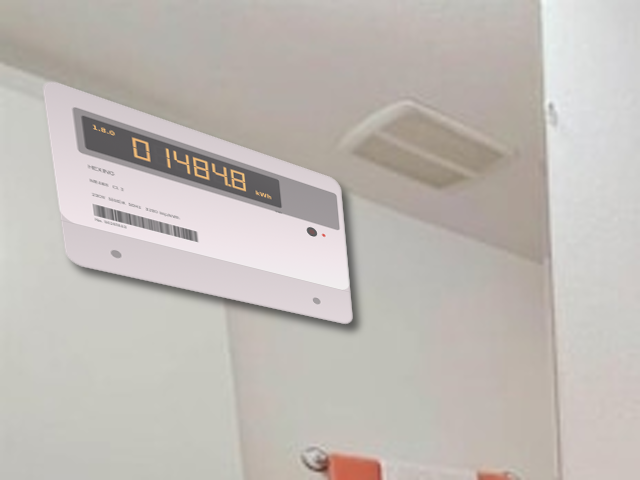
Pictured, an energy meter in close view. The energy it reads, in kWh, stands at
1484.8 kWh
